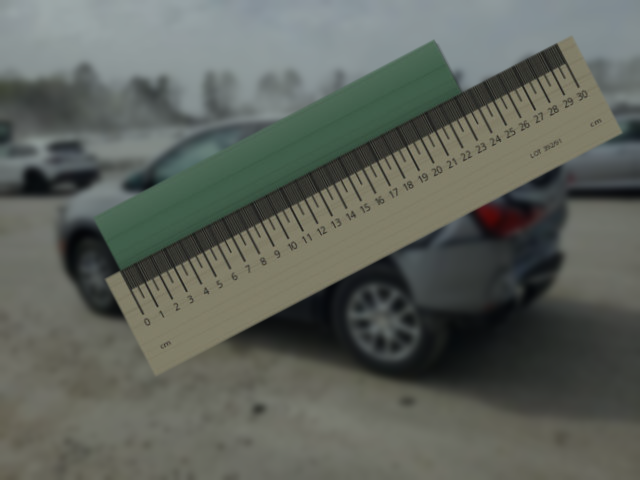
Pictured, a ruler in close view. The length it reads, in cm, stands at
23.5 cm
